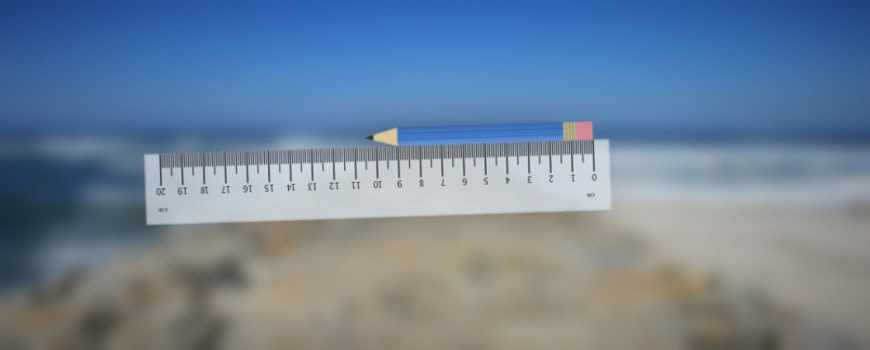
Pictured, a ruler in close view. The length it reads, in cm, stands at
10.5 cm
